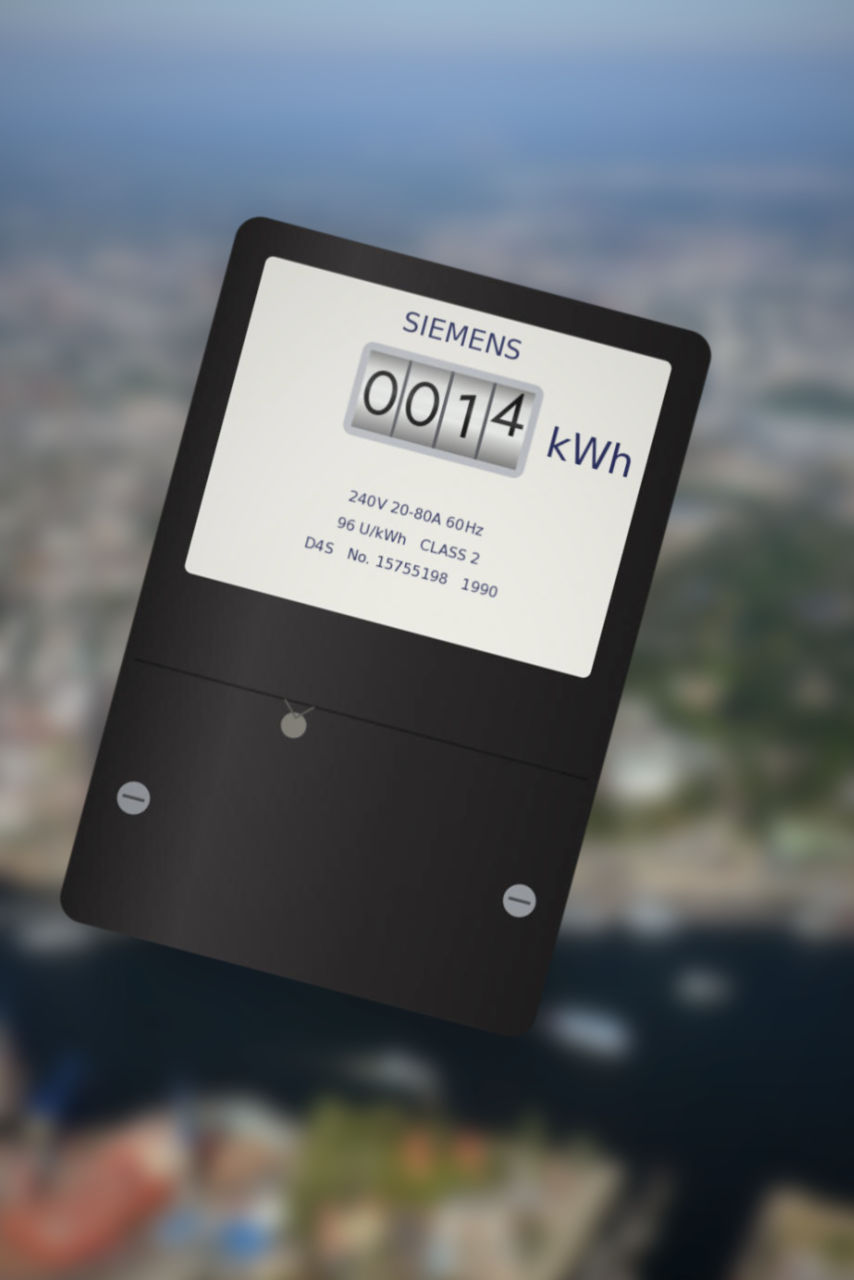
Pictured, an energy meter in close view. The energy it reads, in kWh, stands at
14 kWh
